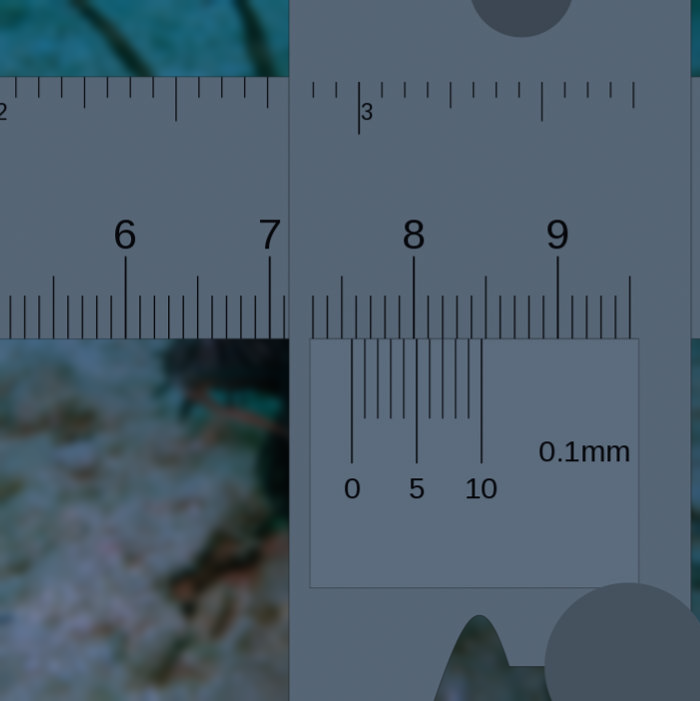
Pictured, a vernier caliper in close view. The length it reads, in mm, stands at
75.7 mm
